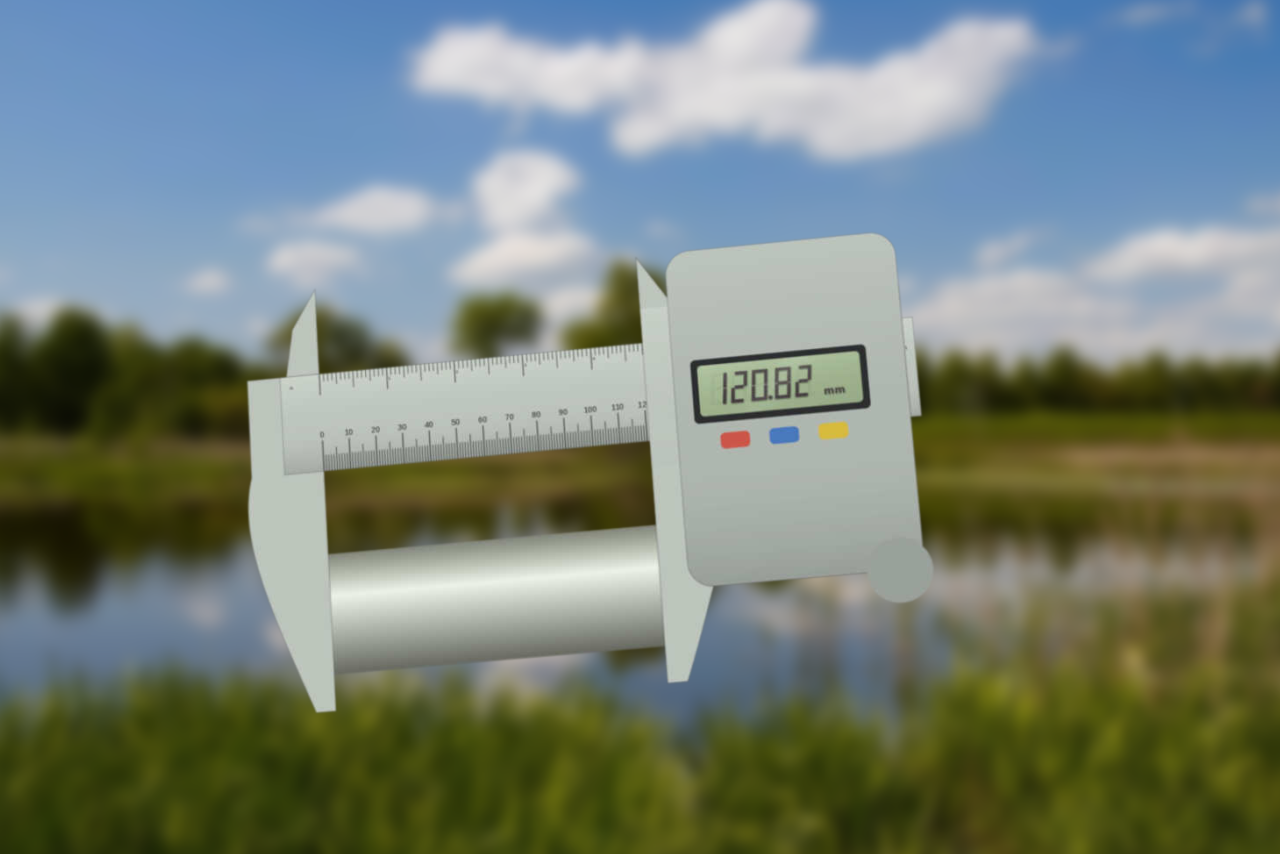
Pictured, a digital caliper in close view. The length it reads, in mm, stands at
120.82 mm
